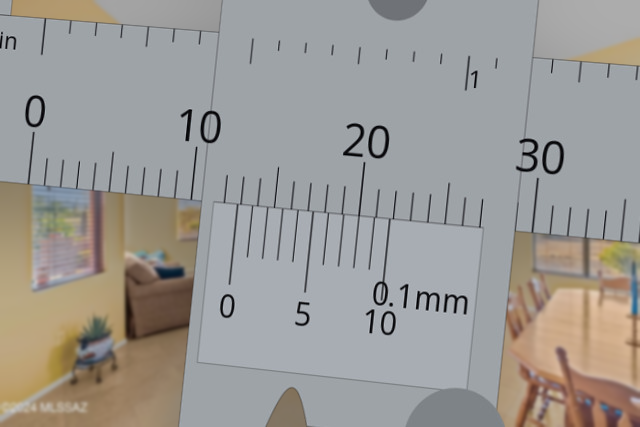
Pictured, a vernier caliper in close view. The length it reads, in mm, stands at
12.8 mm
